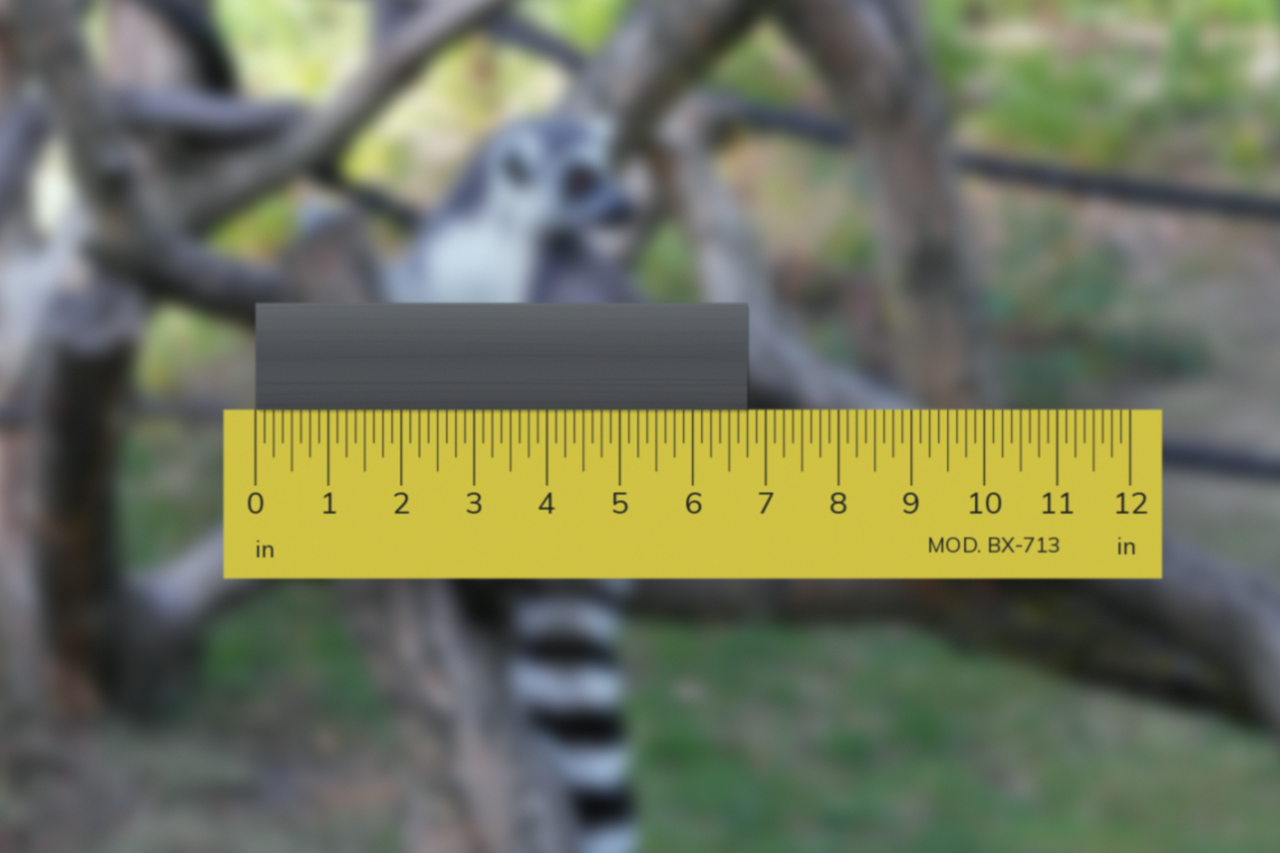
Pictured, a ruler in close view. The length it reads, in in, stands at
6.75 in
